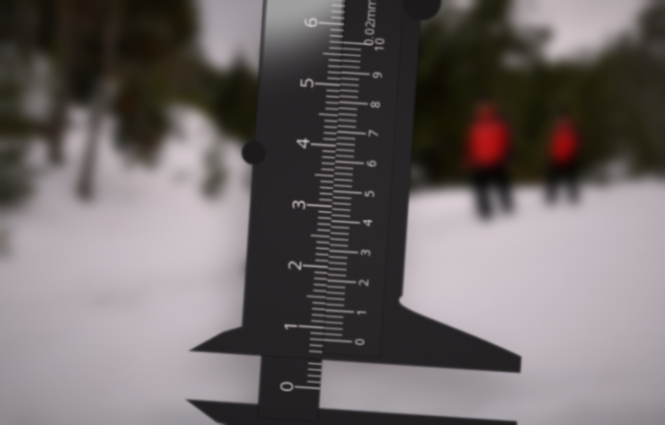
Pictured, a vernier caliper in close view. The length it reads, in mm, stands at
8.0 mm
